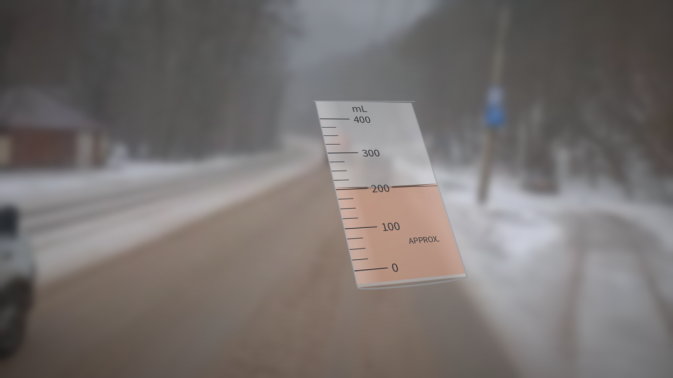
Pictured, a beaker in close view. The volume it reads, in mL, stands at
200 mL
